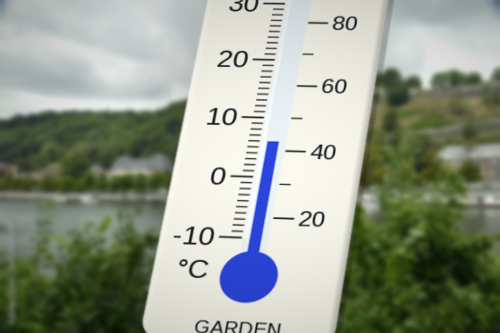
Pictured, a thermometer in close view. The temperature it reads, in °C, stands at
6 °C
